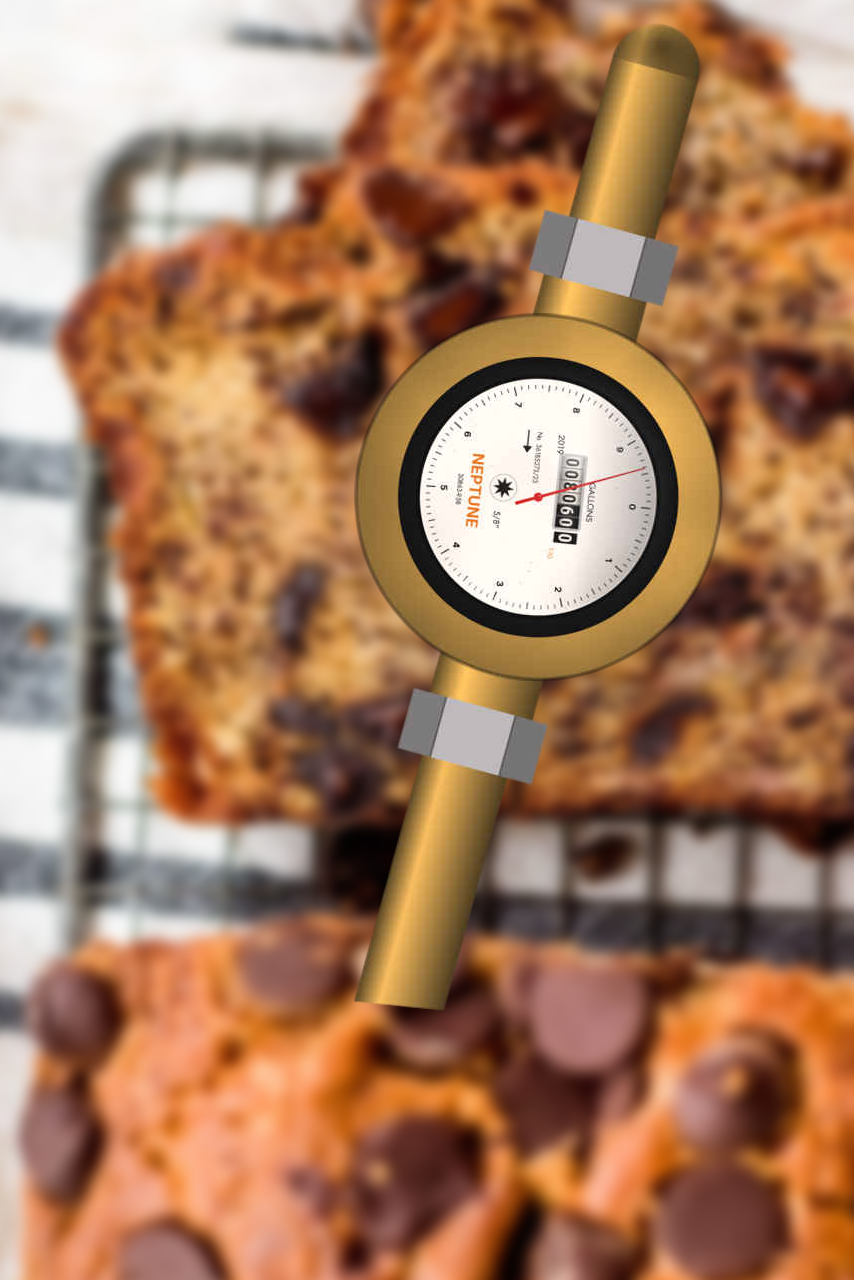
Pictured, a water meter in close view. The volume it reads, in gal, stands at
80599.4 gal
